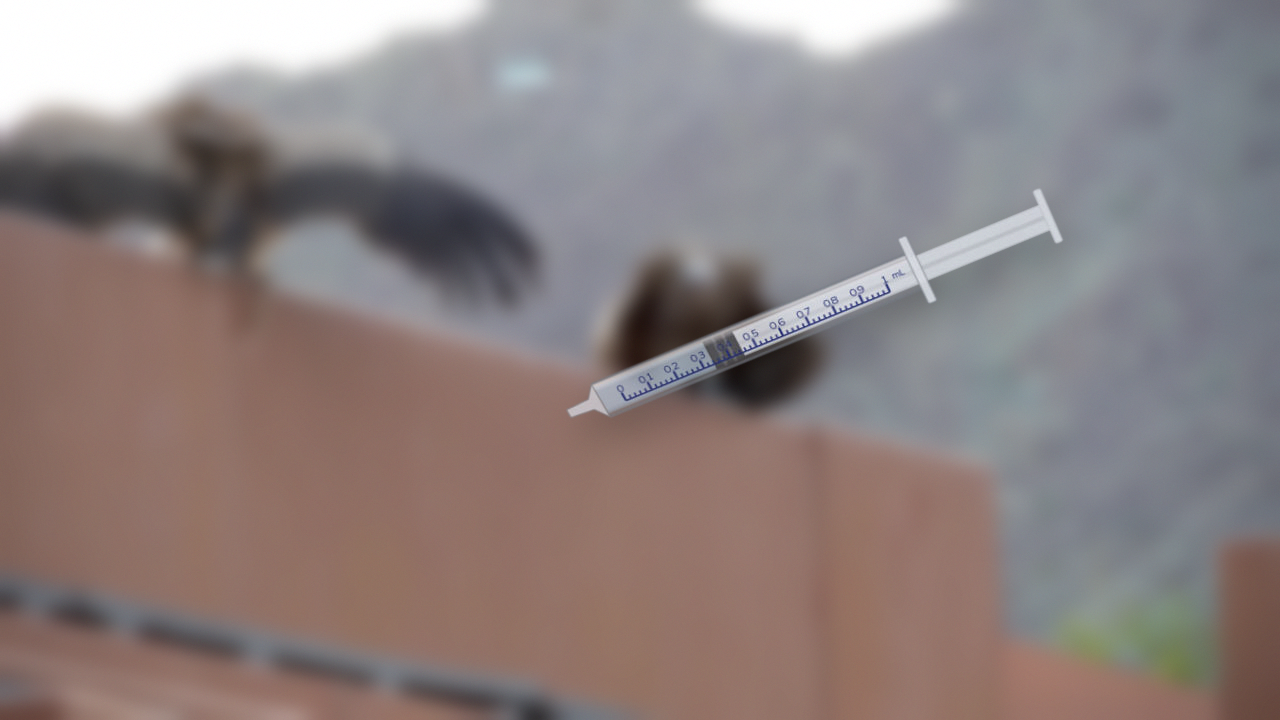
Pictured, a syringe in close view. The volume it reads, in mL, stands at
0.34 mL
